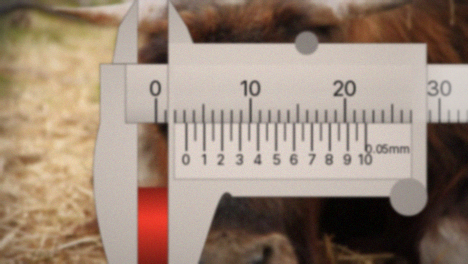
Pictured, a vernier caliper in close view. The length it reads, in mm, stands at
3.2 mm
